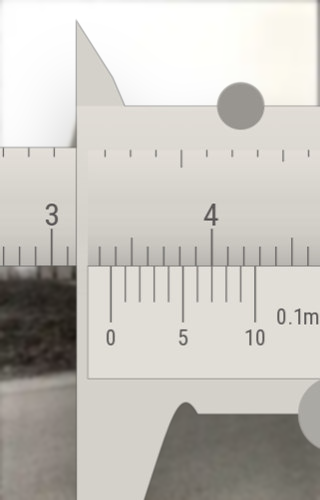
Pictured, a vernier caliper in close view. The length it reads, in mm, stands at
33.7 mm
